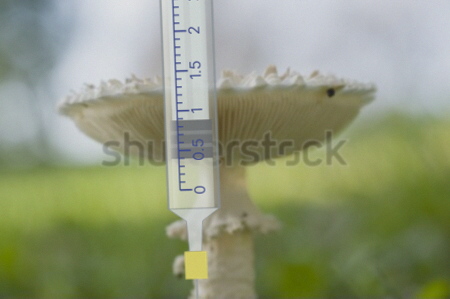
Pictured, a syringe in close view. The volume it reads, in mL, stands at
0.4 mL
